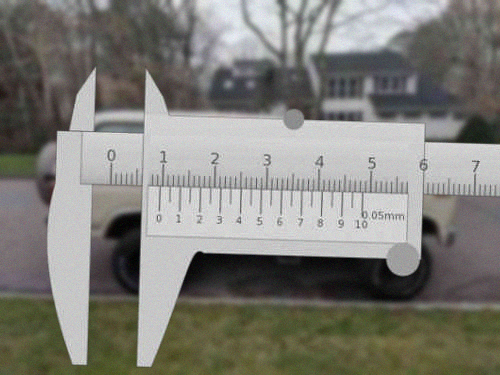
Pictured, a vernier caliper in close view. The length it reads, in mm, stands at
9.5 mm
